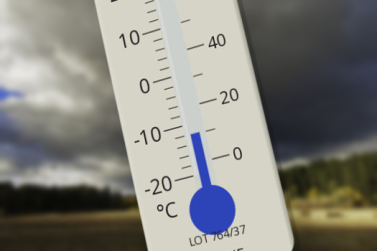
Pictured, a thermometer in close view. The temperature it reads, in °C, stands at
-12 °C
